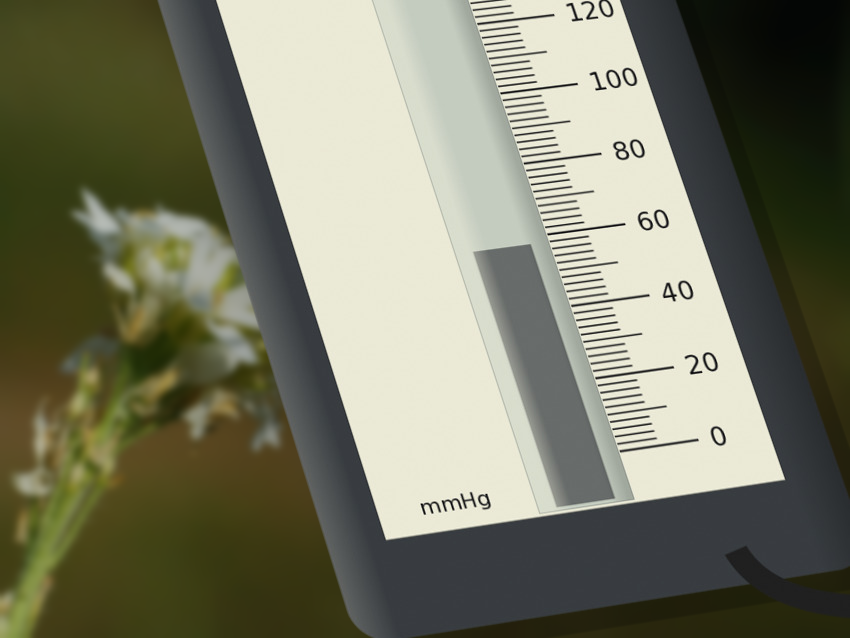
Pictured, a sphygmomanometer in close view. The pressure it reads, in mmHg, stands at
58 mmHg
